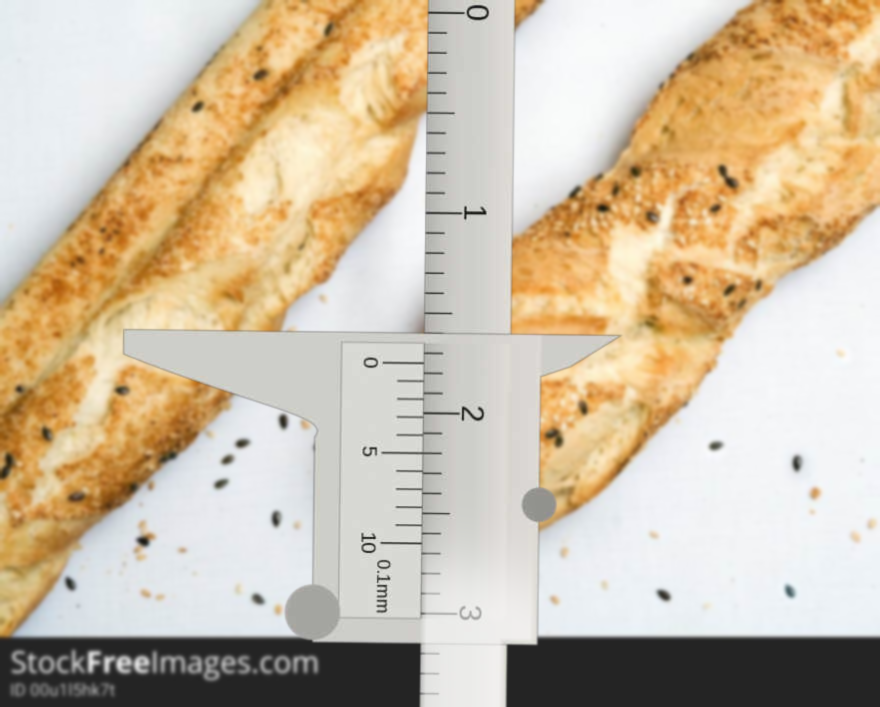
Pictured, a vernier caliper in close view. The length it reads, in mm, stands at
17.5 mm
